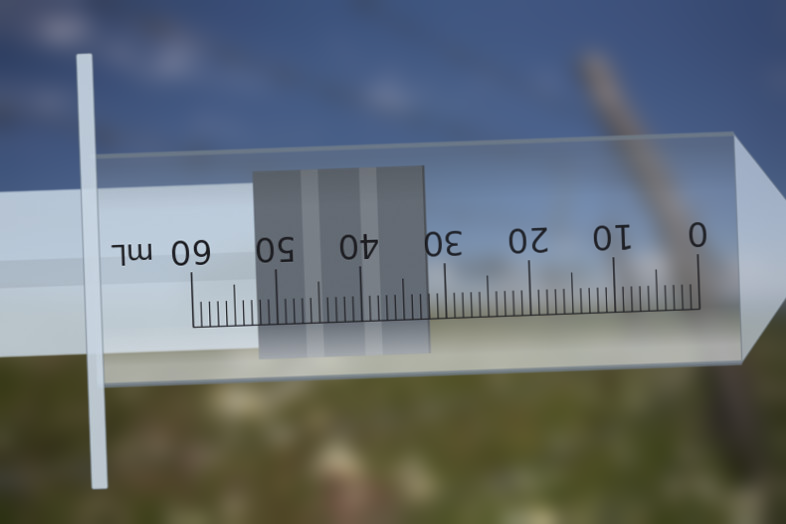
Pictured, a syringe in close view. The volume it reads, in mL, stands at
32 mL
